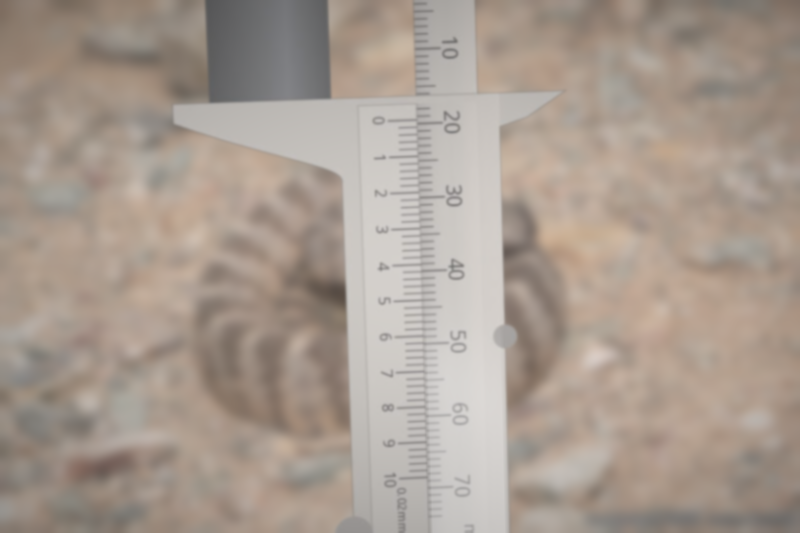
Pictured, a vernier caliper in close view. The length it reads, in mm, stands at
19.5 mm
